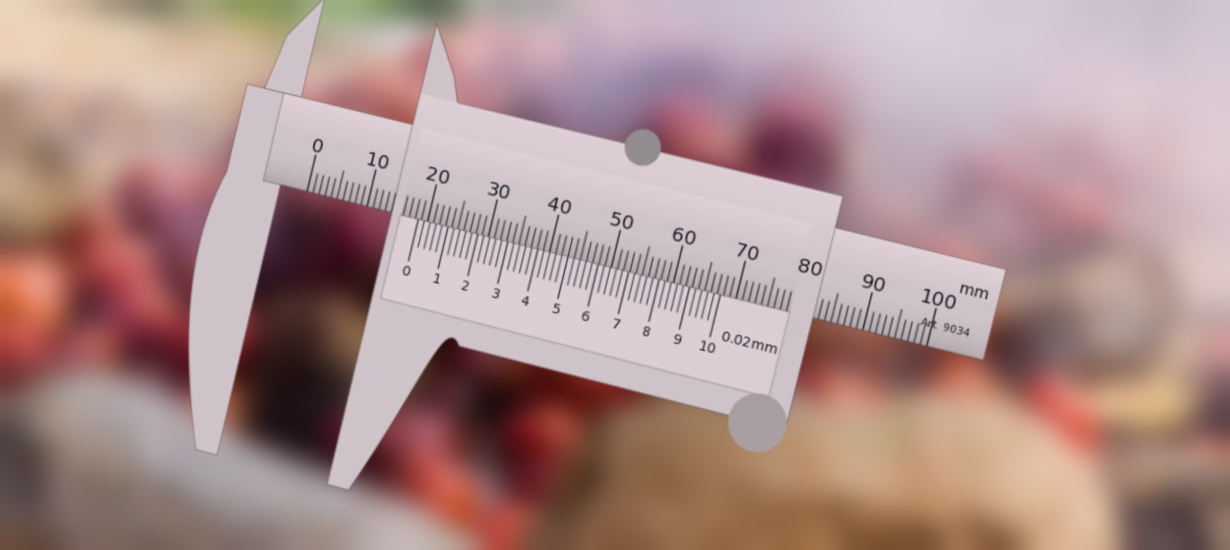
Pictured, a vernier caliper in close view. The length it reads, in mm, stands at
18.5 mm
